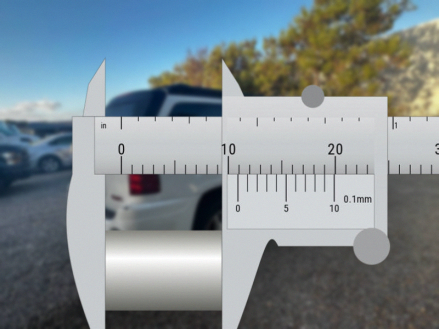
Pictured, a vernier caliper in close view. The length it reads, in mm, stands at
10.9 mm
